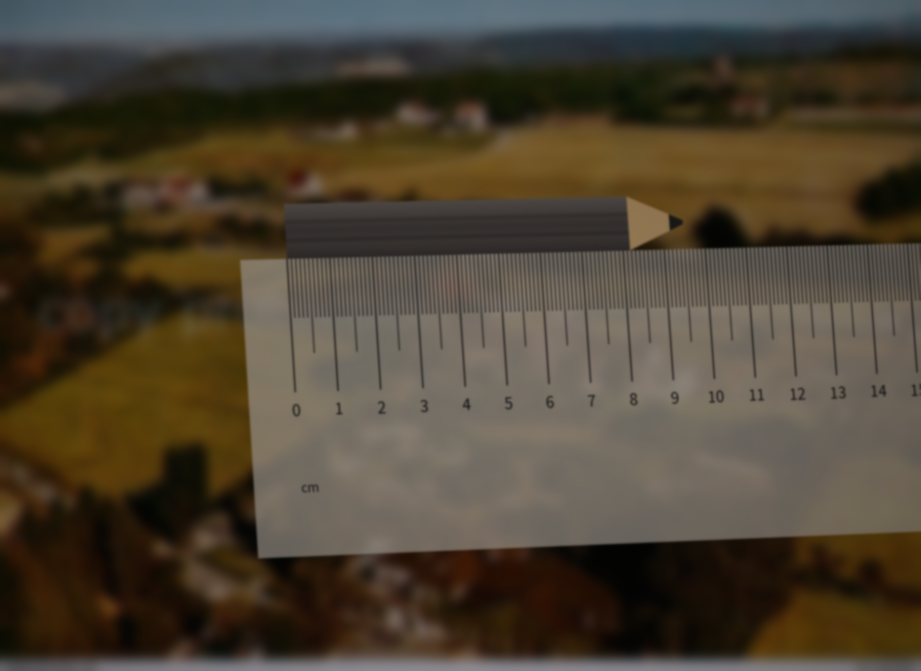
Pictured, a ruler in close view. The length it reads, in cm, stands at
9.5 cm
